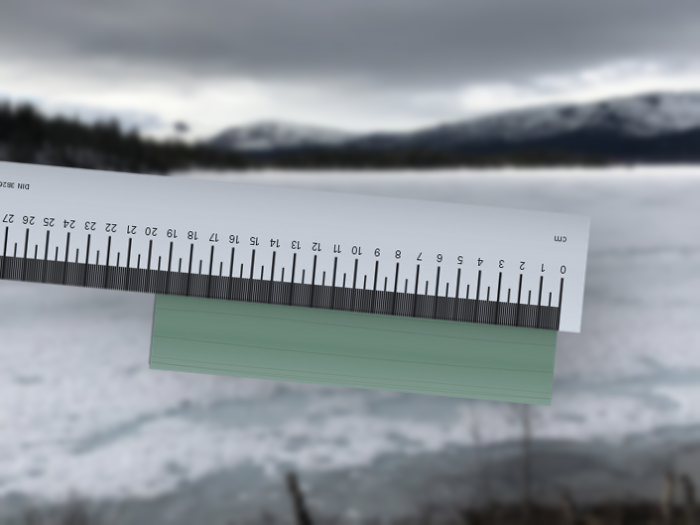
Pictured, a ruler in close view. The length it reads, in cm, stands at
19.5 cm
